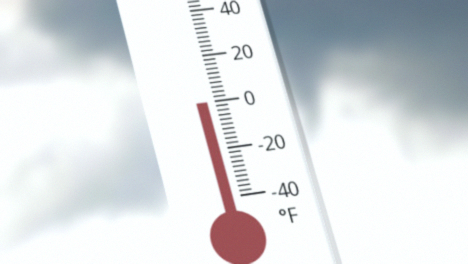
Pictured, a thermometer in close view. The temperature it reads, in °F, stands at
0 °F
